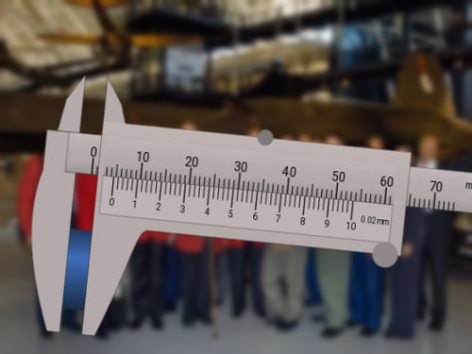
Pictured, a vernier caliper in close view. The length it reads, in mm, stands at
4.5 mm
